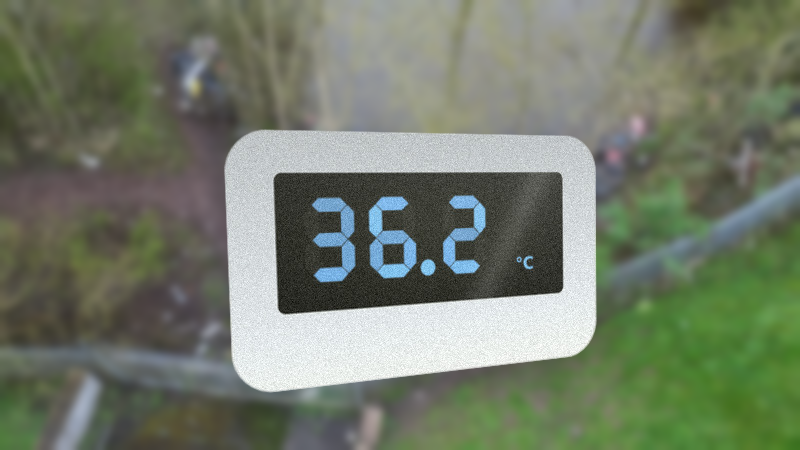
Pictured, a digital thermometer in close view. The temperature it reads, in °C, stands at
36.2 °C
